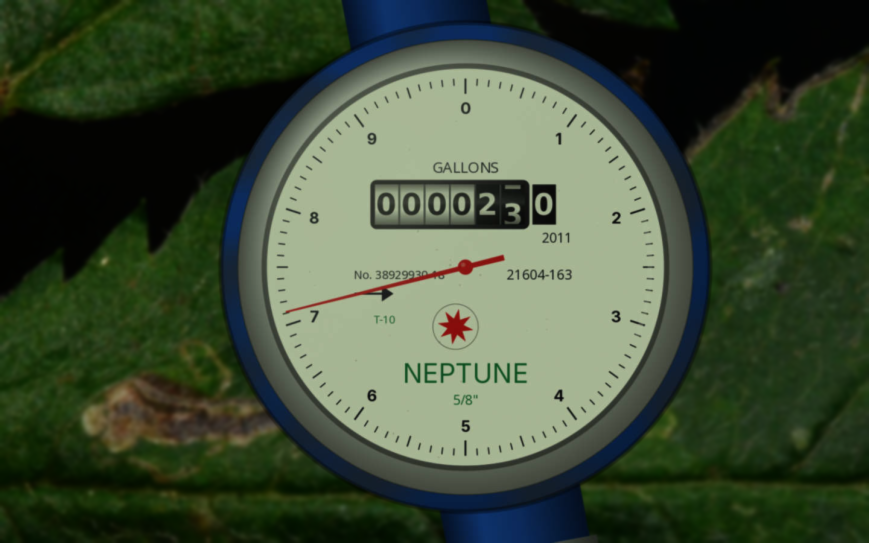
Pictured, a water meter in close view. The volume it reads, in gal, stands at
227.1 gal
